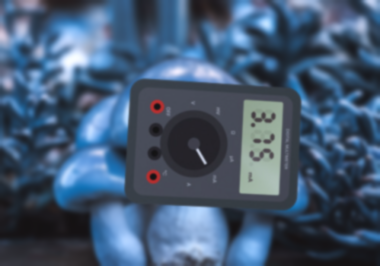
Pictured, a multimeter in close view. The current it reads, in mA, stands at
3.75 mA
